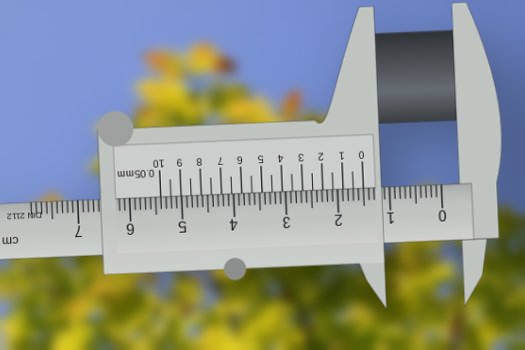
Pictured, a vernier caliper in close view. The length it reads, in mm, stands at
15.0 mm
